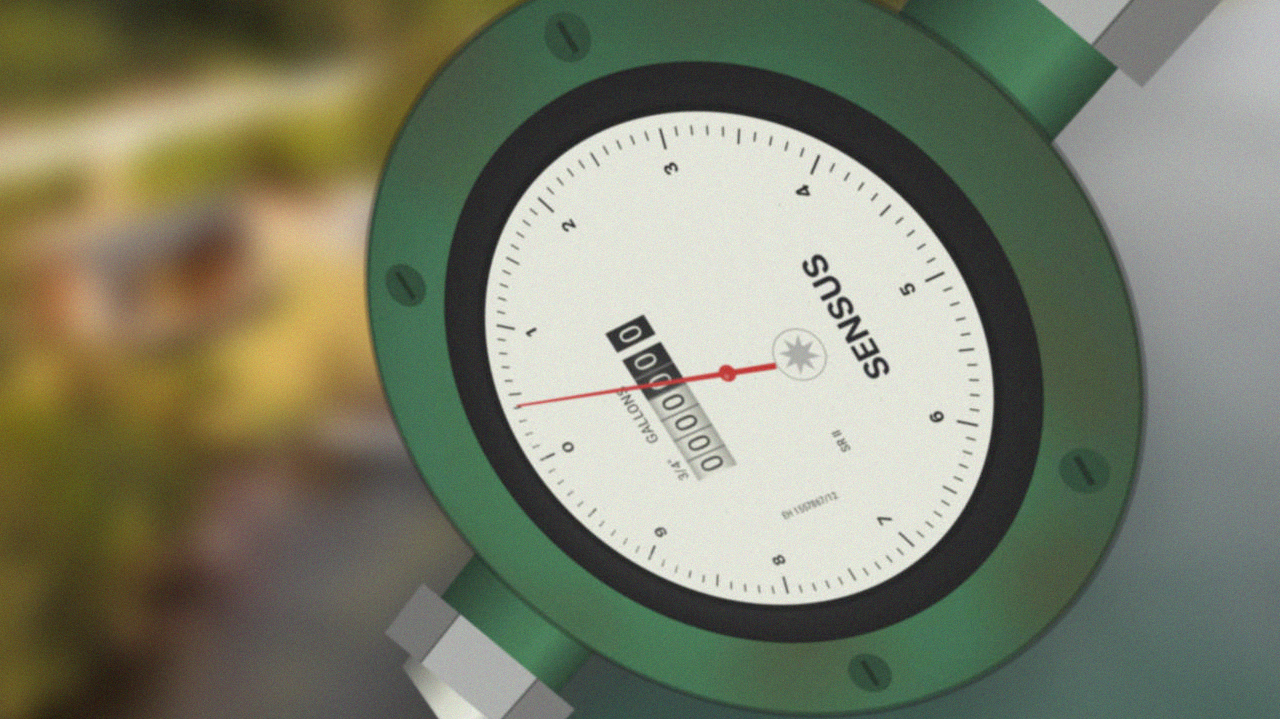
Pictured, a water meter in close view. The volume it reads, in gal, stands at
0.4 gal
